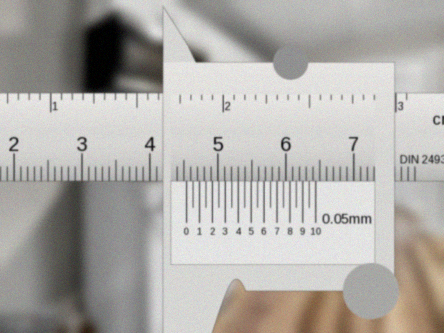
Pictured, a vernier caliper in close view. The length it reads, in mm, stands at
45.4 mm
